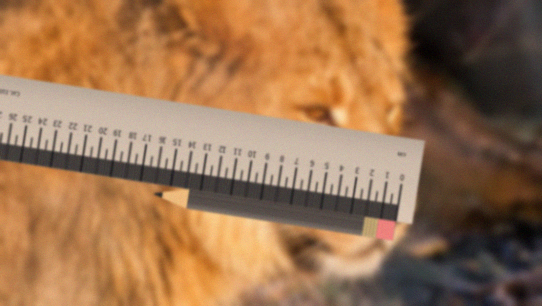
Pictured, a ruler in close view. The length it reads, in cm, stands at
16 cm
